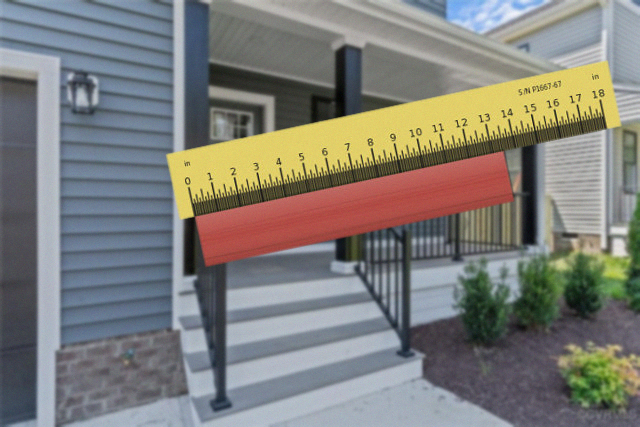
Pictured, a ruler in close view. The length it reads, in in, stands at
13.5 in
